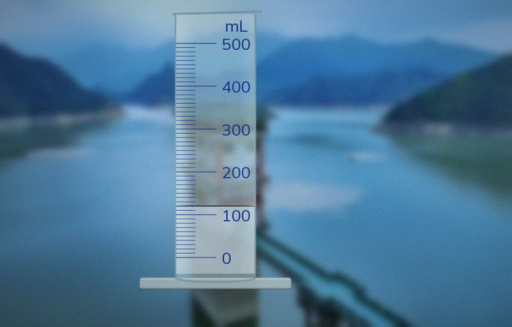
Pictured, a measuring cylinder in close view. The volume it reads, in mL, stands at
120 mL
